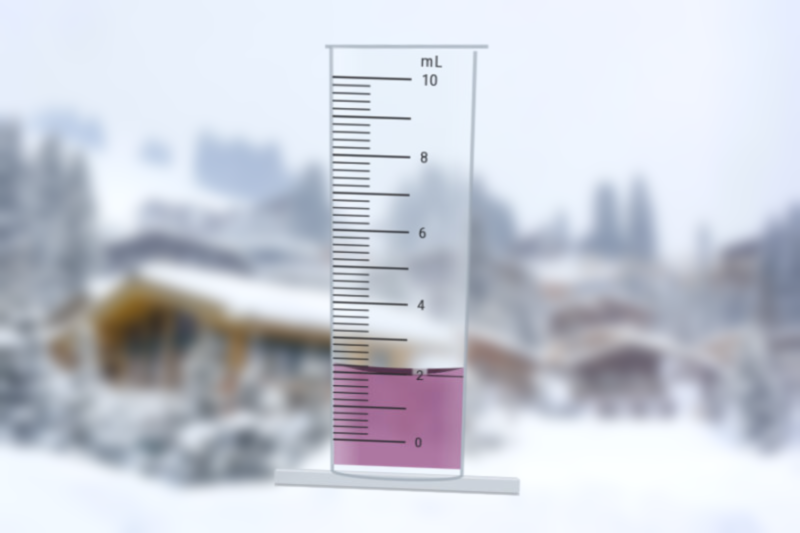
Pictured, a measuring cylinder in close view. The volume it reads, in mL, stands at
2 mL
